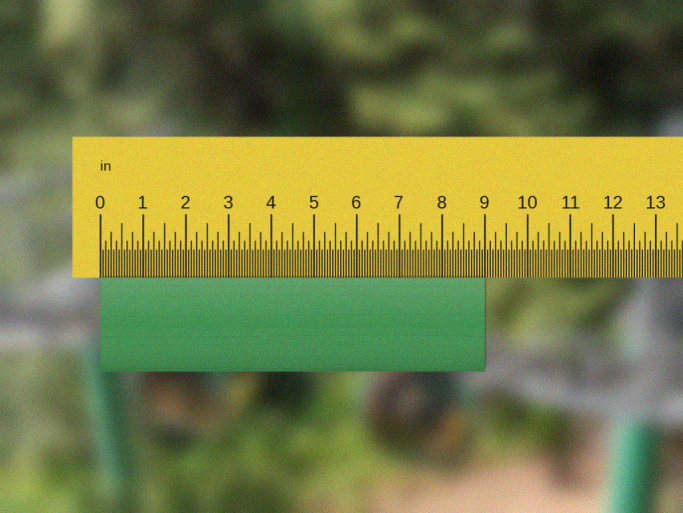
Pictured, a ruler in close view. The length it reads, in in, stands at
9 in
